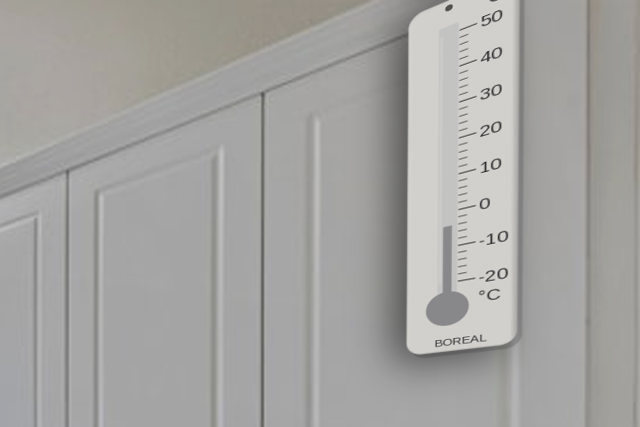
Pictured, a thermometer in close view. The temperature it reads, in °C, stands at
-4 °C
